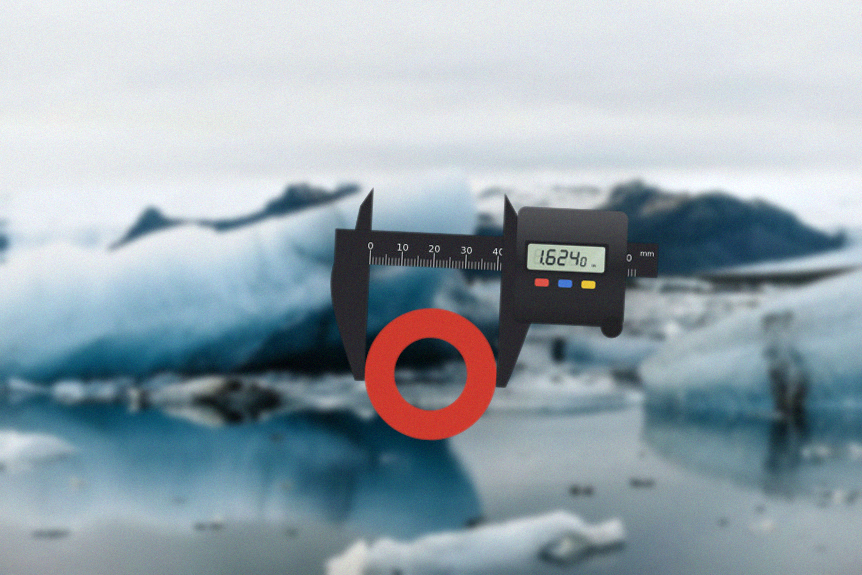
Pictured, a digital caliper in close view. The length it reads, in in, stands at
1.6240 in
